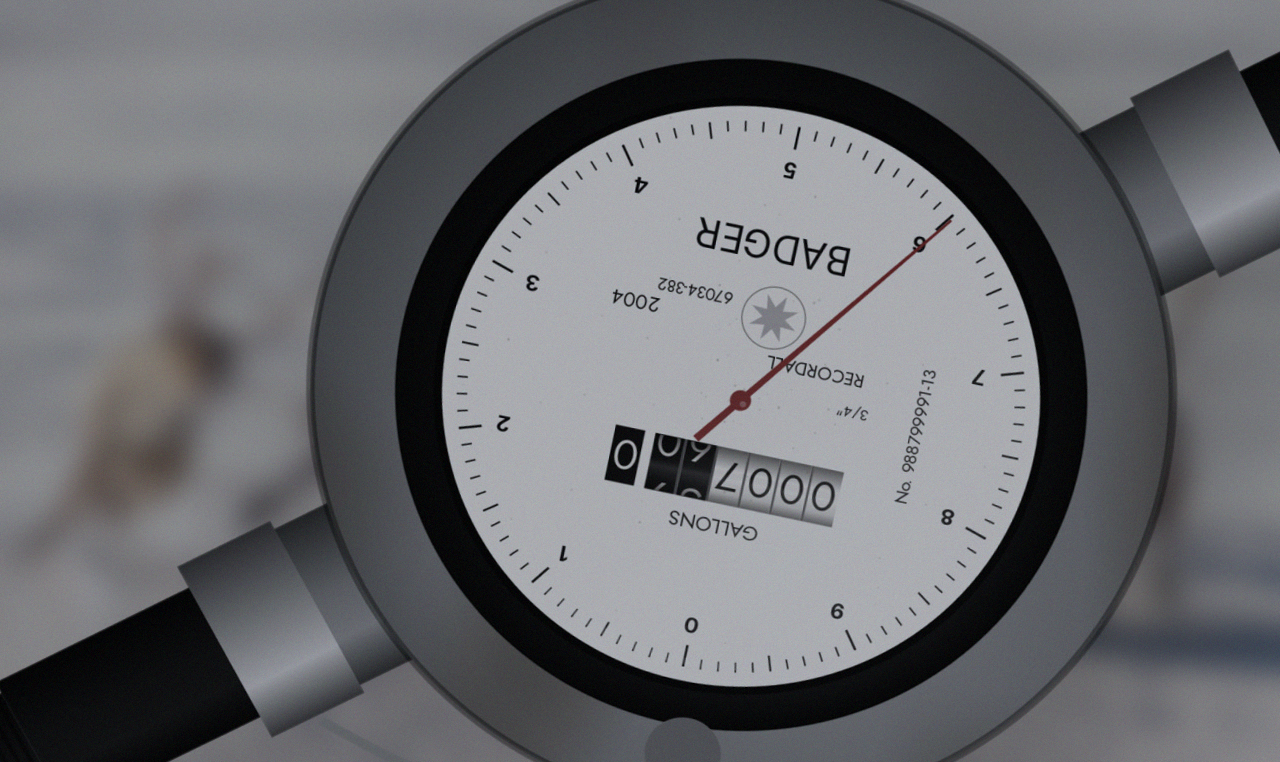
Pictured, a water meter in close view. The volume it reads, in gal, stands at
7596.0 gal
